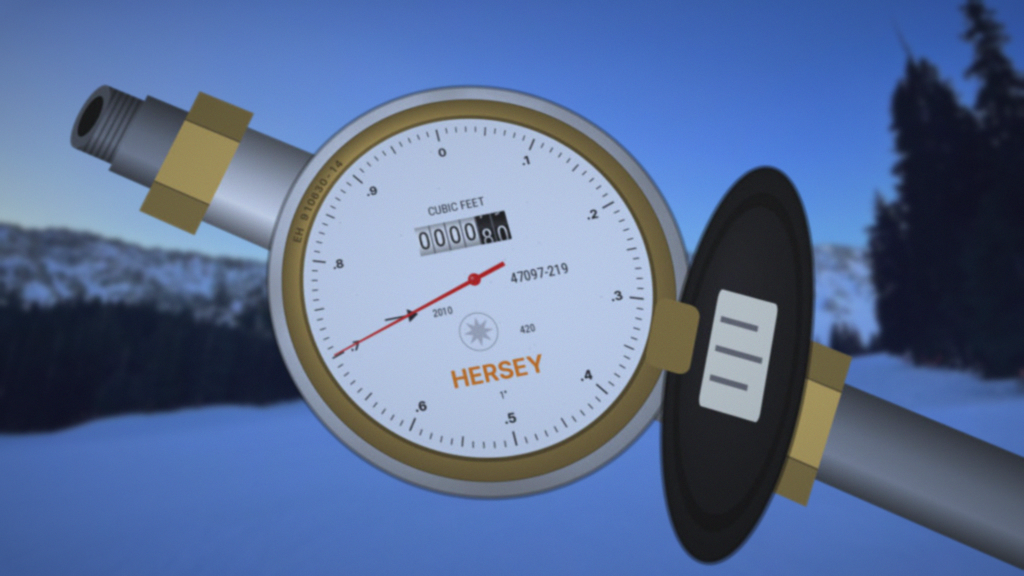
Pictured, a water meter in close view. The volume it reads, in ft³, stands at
79.70 ft³
